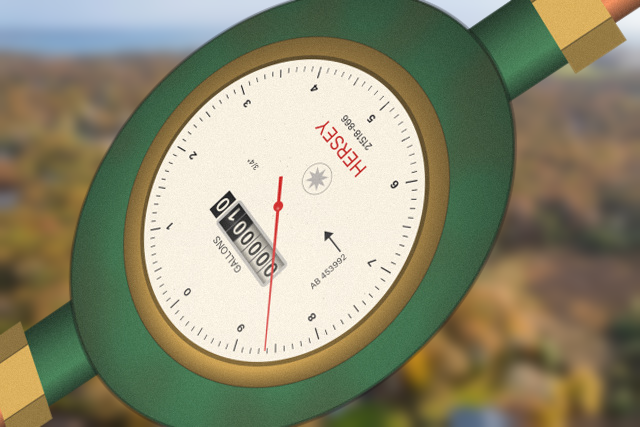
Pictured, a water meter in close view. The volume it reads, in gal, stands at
8.6 gal
